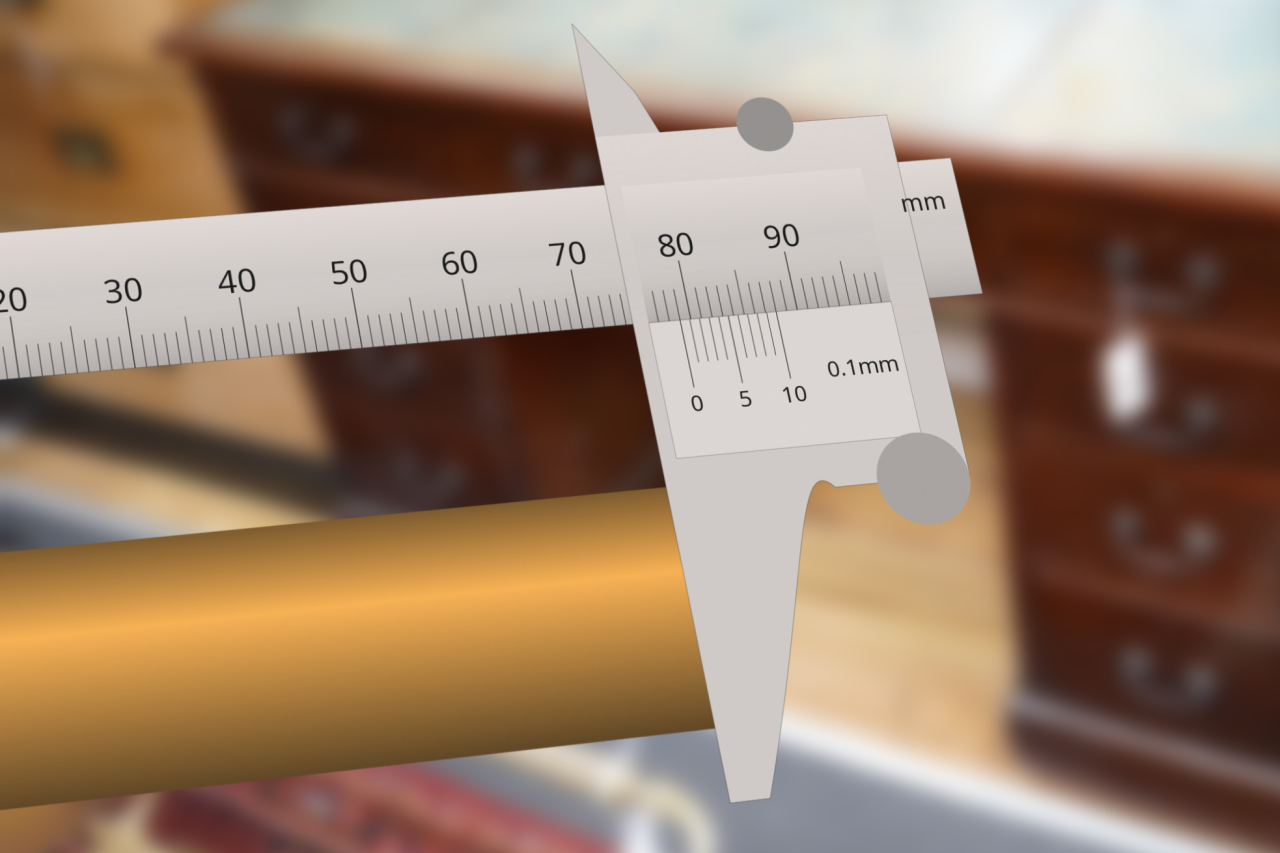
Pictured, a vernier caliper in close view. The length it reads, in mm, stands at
79.0 mm
